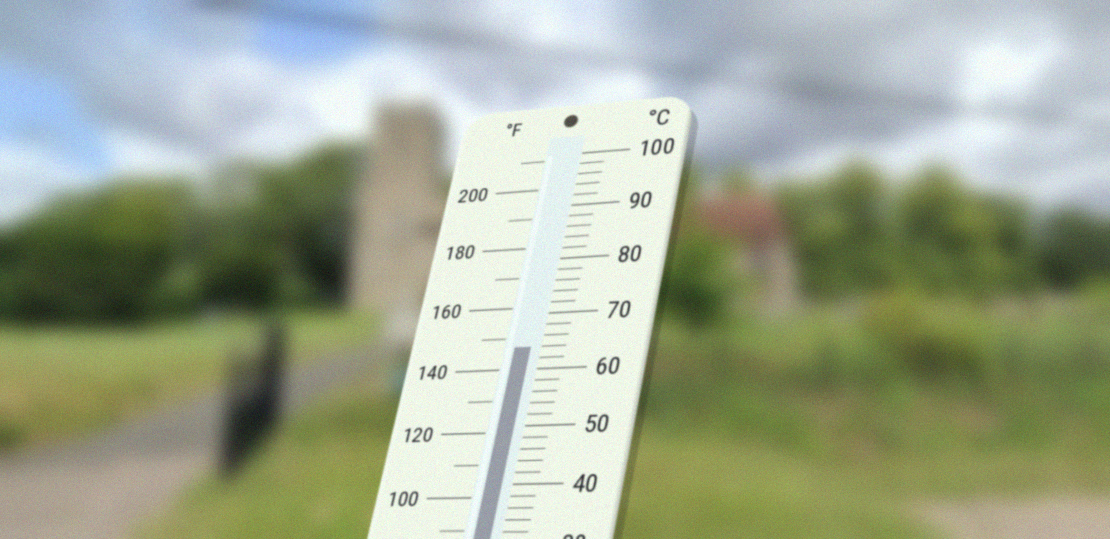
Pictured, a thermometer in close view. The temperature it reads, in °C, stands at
64 °C
